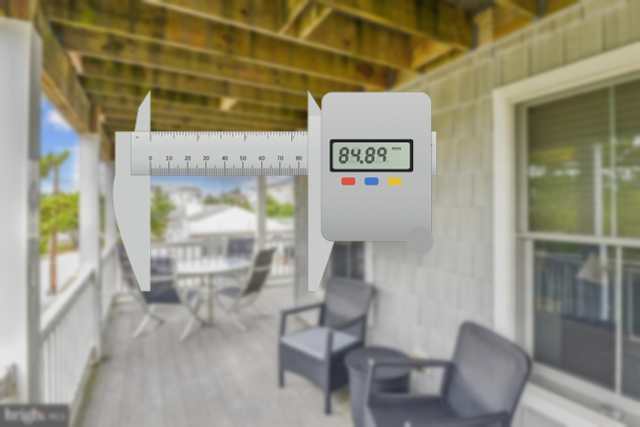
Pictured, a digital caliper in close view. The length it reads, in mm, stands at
84.89 mm
